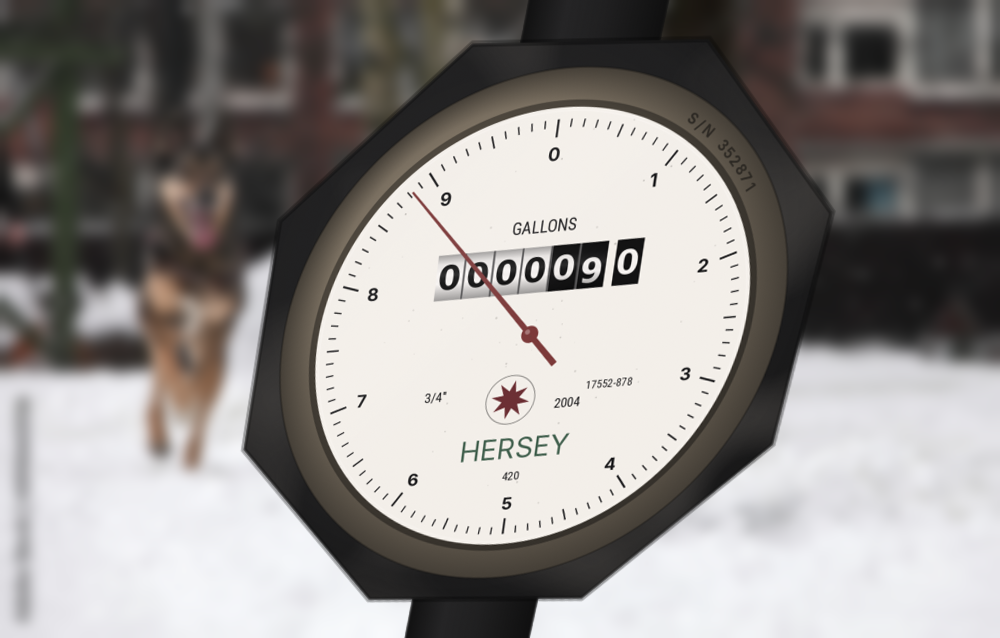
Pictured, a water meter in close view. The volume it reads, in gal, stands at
88.8 gal
